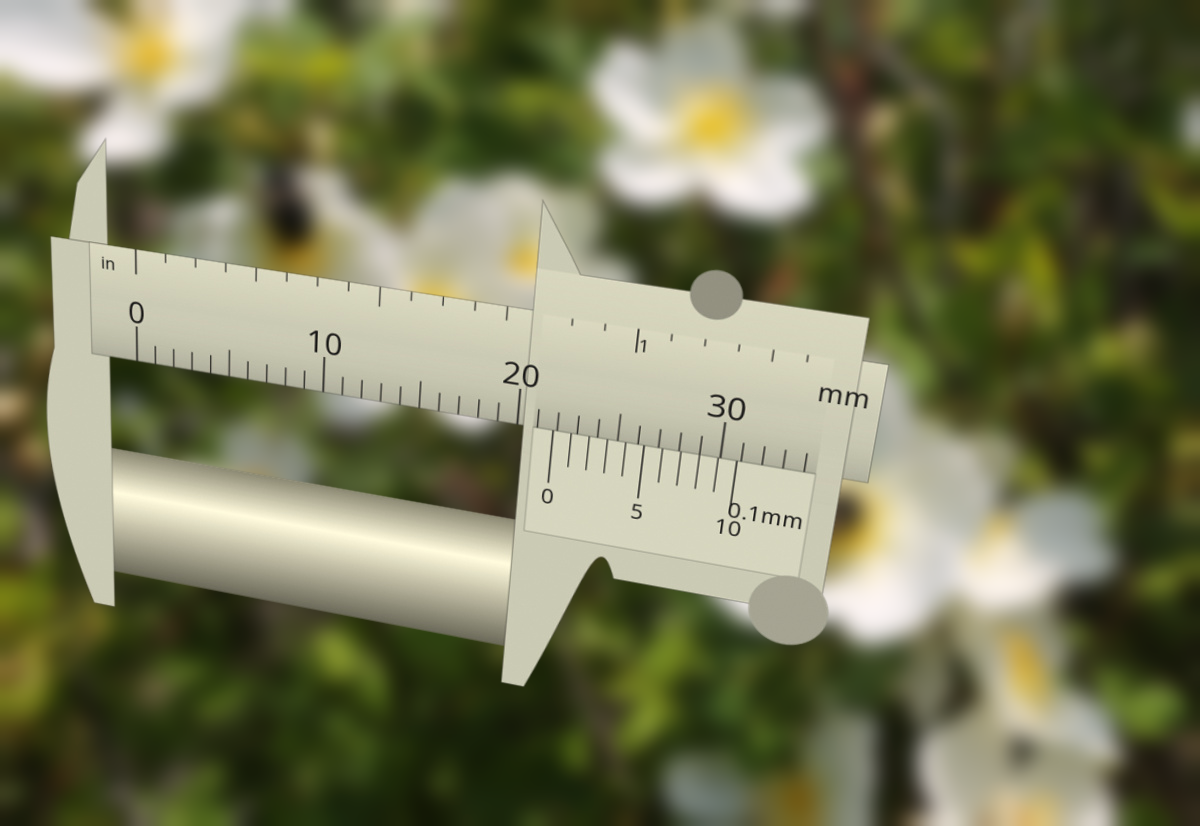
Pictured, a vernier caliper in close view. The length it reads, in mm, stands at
21.8 mm
